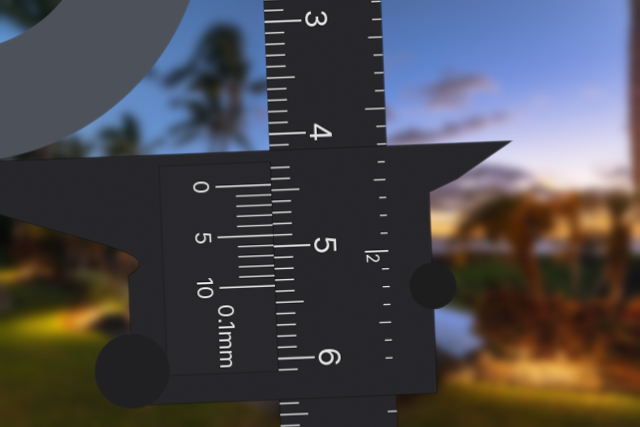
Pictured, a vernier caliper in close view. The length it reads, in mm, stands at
44.5 mm
